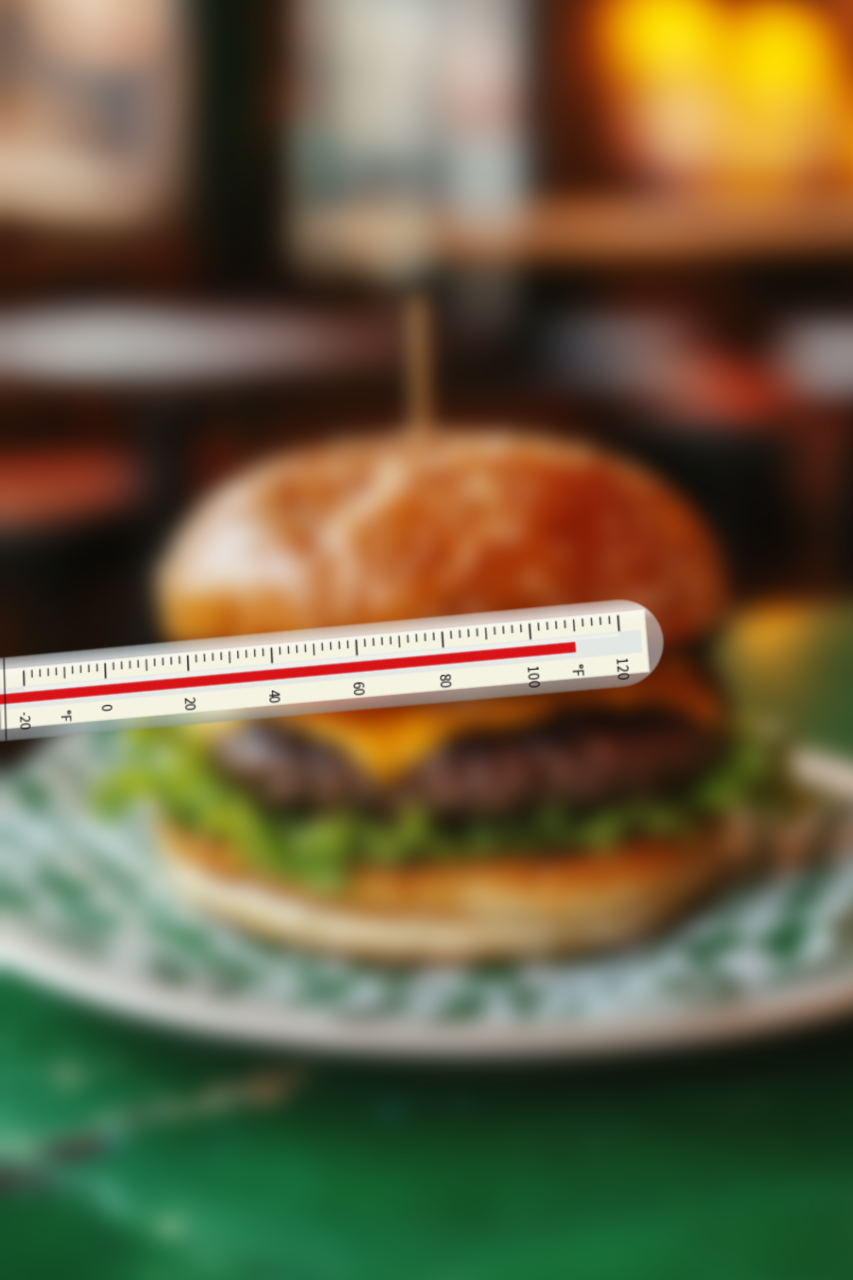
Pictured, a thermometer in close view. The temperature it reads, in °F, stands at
110 °F
